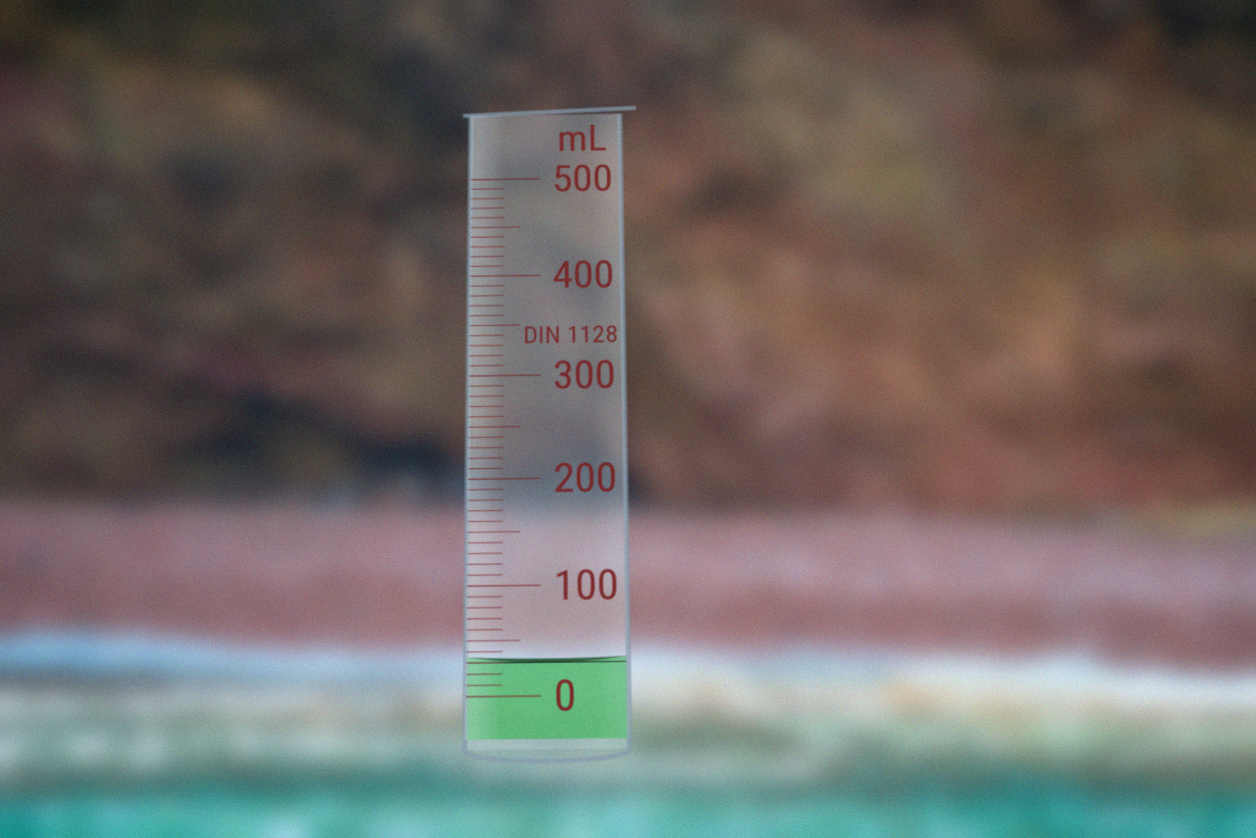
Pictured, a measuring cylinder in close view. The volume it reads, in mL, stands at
30 mL
